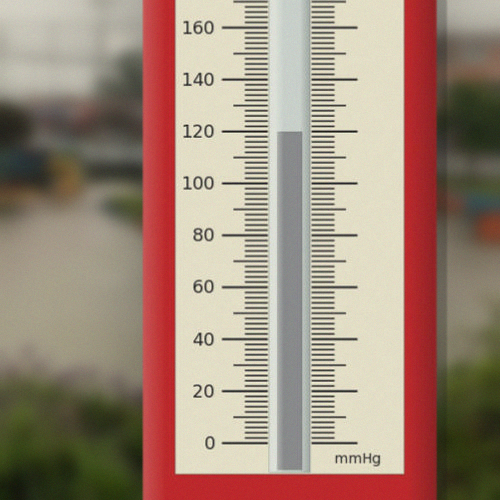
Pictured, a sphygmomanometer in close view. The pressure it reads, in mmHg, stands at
120 mmHg
